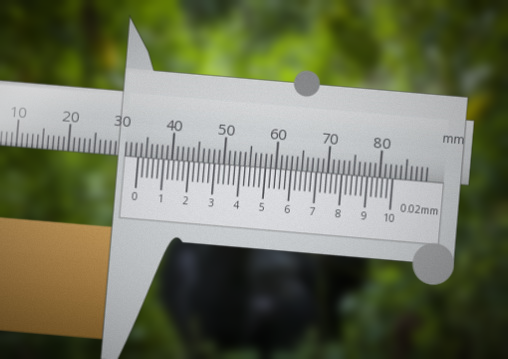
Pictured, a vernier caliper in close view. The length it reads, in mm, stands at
33.5 mm
